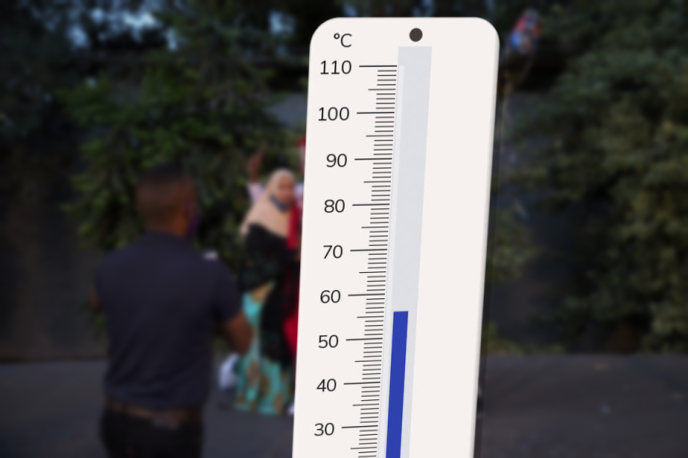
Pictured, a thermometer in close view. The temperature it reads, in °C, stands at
56 °C
